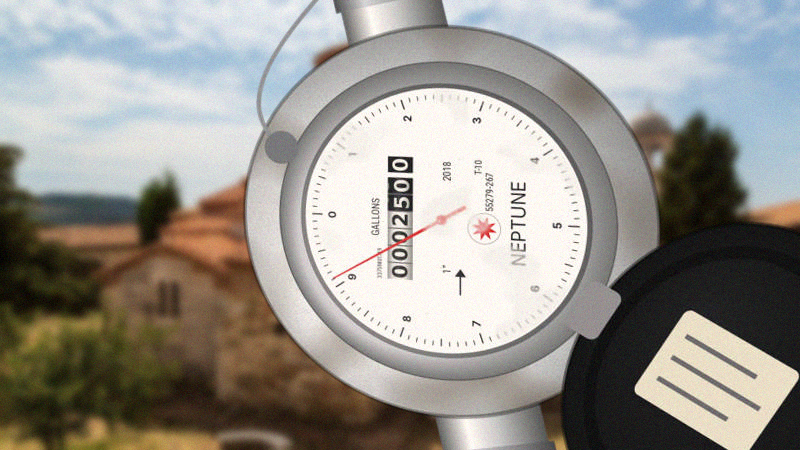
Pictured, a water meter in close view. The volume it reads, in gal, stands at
2499.1 gal
